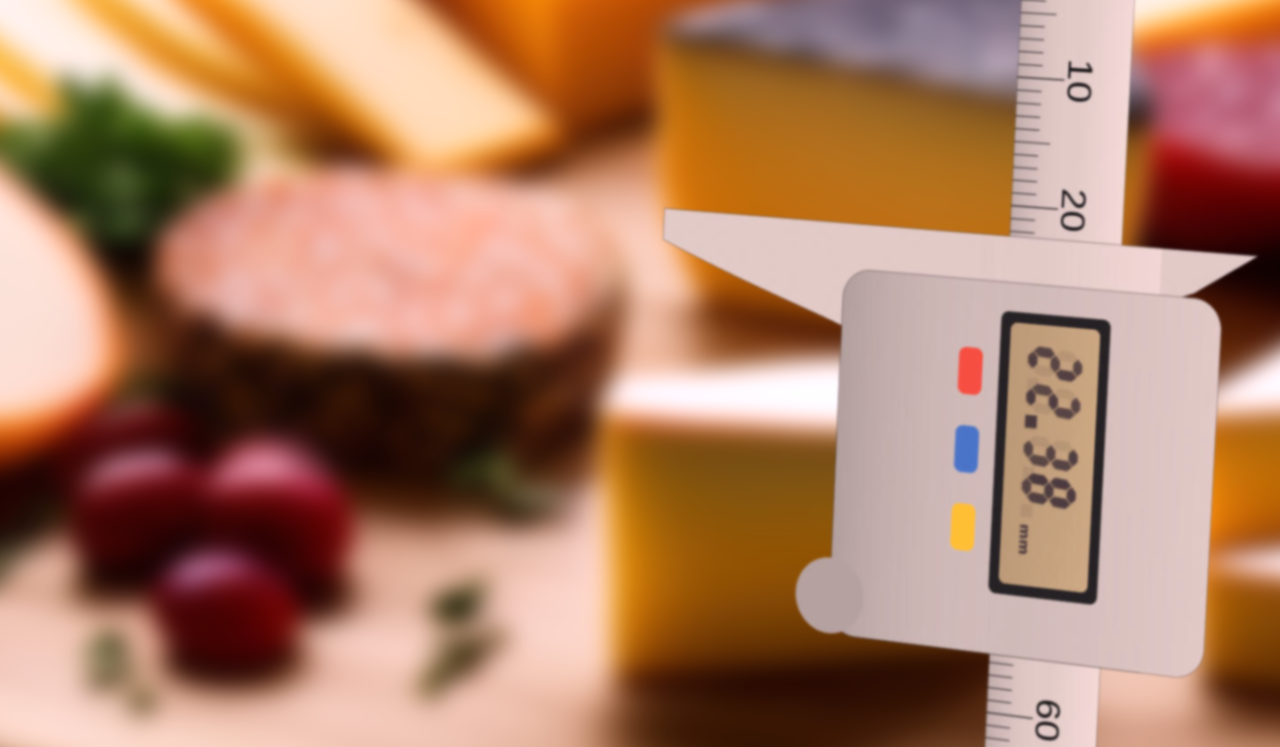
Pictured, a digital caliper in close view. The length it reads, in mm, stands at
22.38 mm
